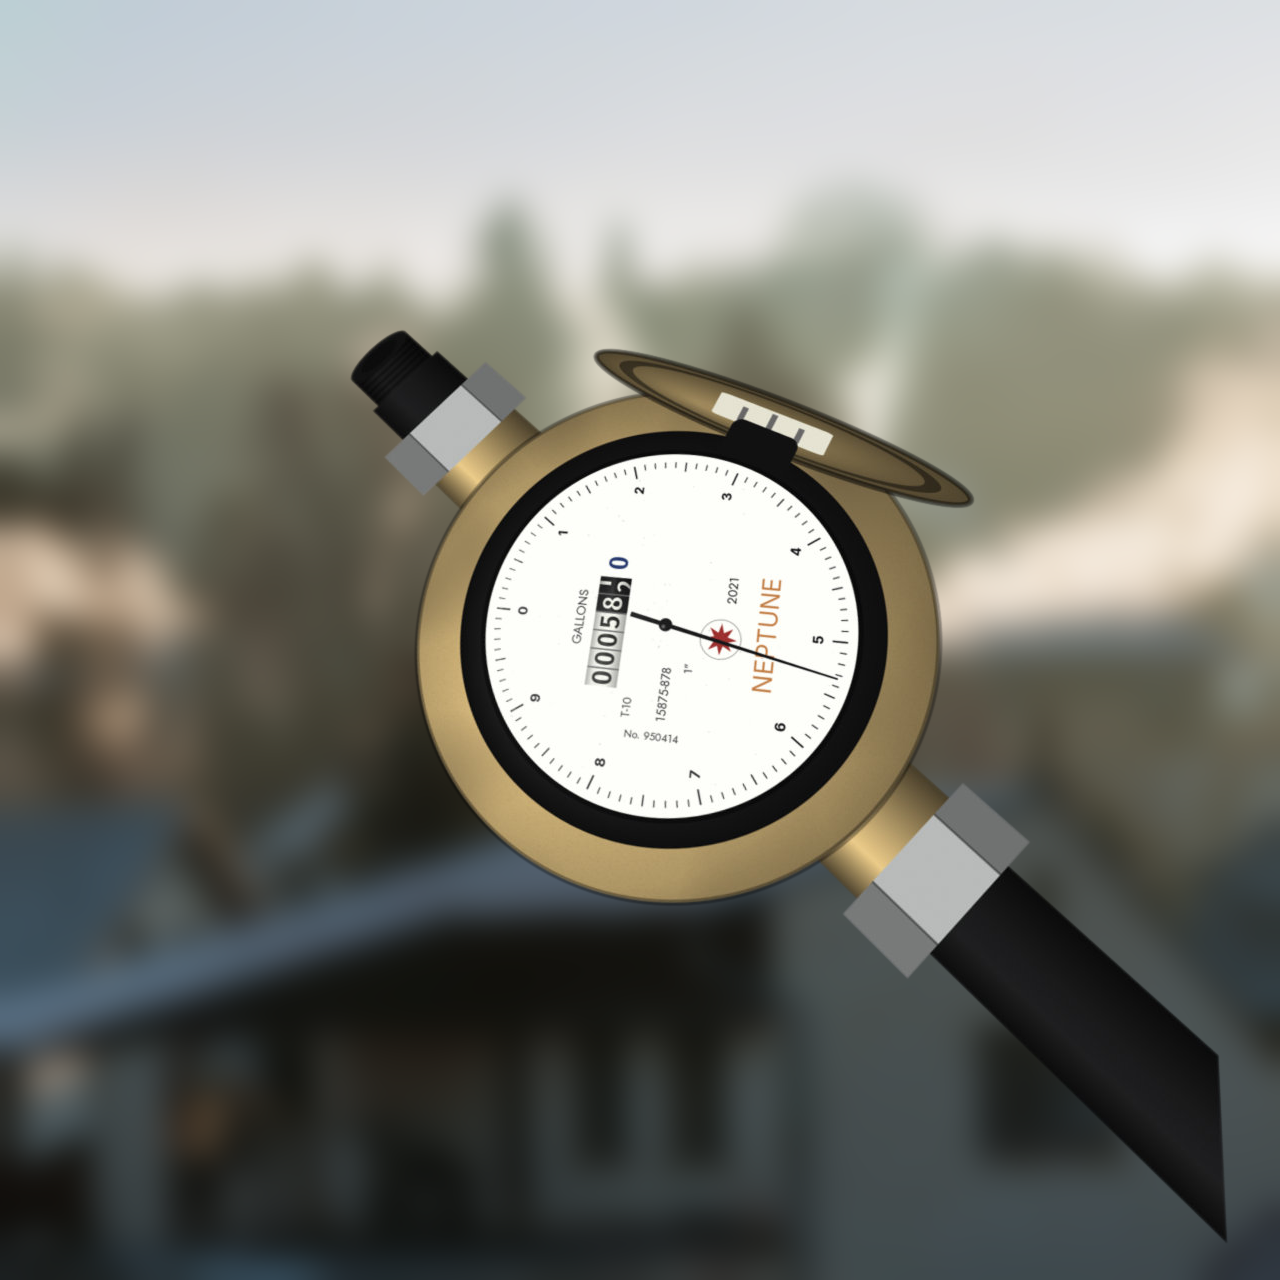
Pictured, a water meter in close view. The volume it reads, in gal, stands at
5815.3 gal
